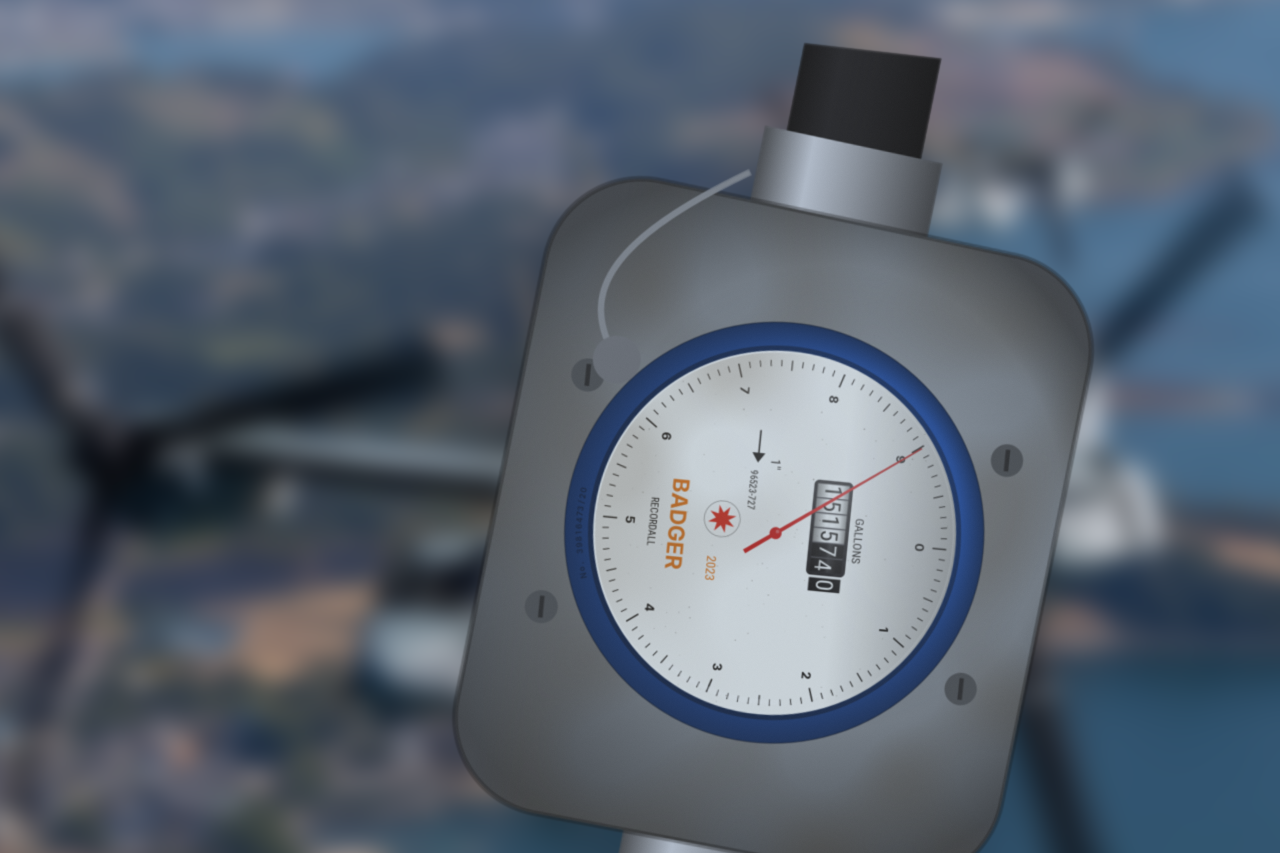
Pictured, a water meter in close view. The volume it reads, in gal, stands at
1515739.0 gal
